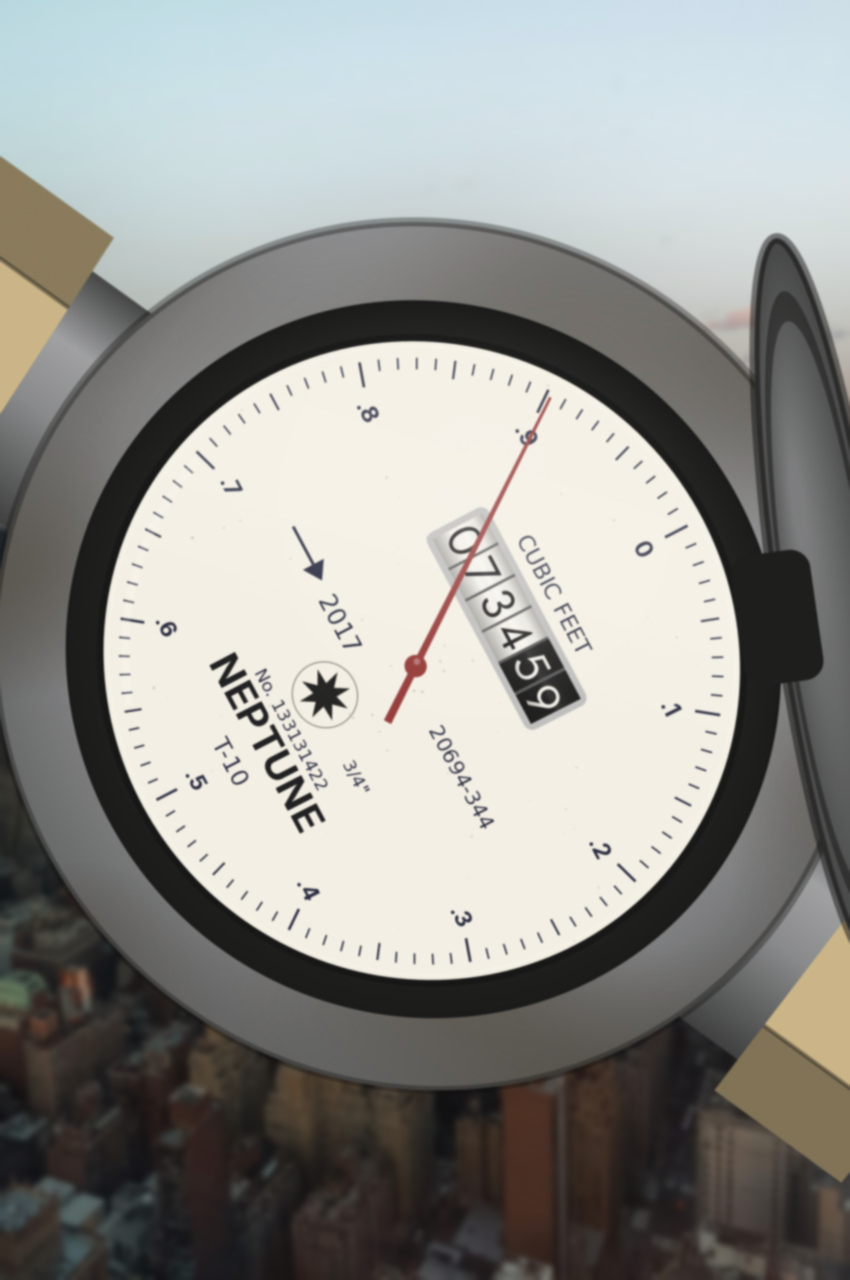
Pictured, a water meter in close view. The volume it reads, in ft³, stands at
73458.90 ft³
